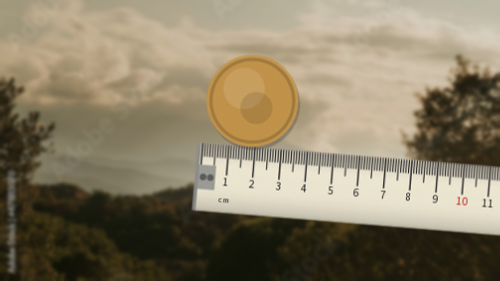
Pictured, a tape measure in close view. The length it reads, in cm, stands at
3.5 cm
